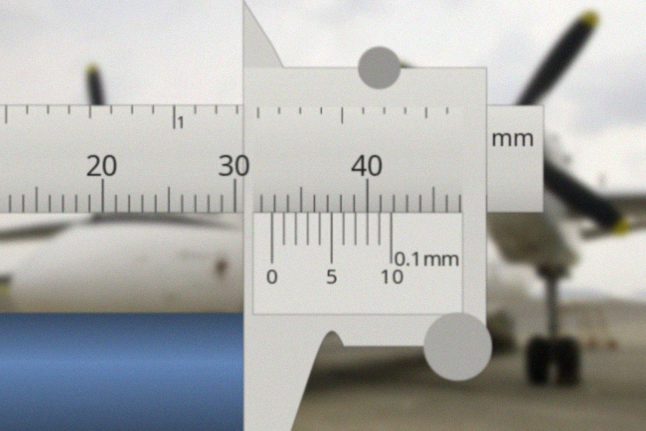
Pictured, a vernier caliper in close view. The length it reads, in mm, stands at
32.8 mm
